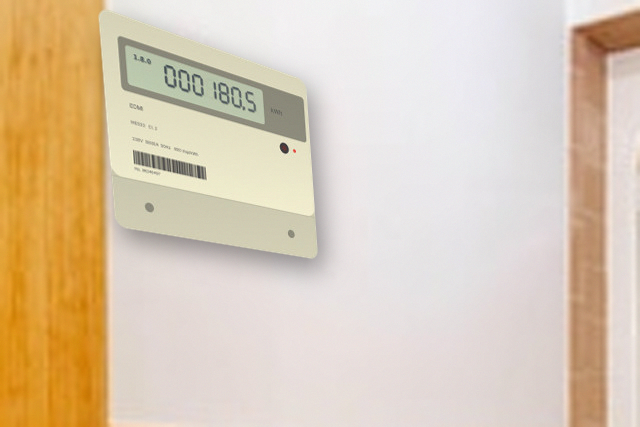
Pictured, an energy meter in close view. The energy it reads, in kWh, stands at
180.5 kWh
